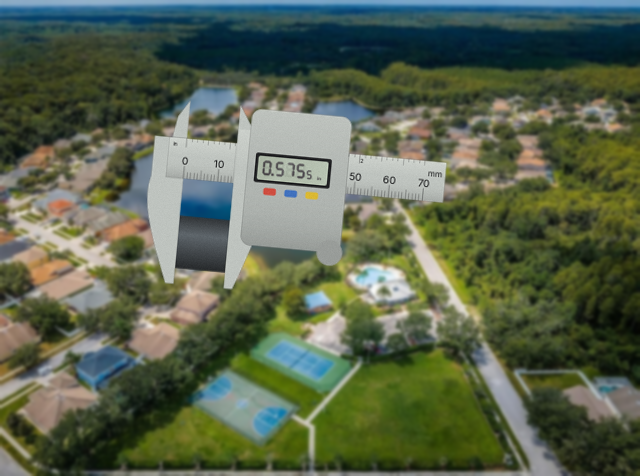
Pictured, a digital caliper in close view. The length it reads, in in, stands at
0.5755 in
